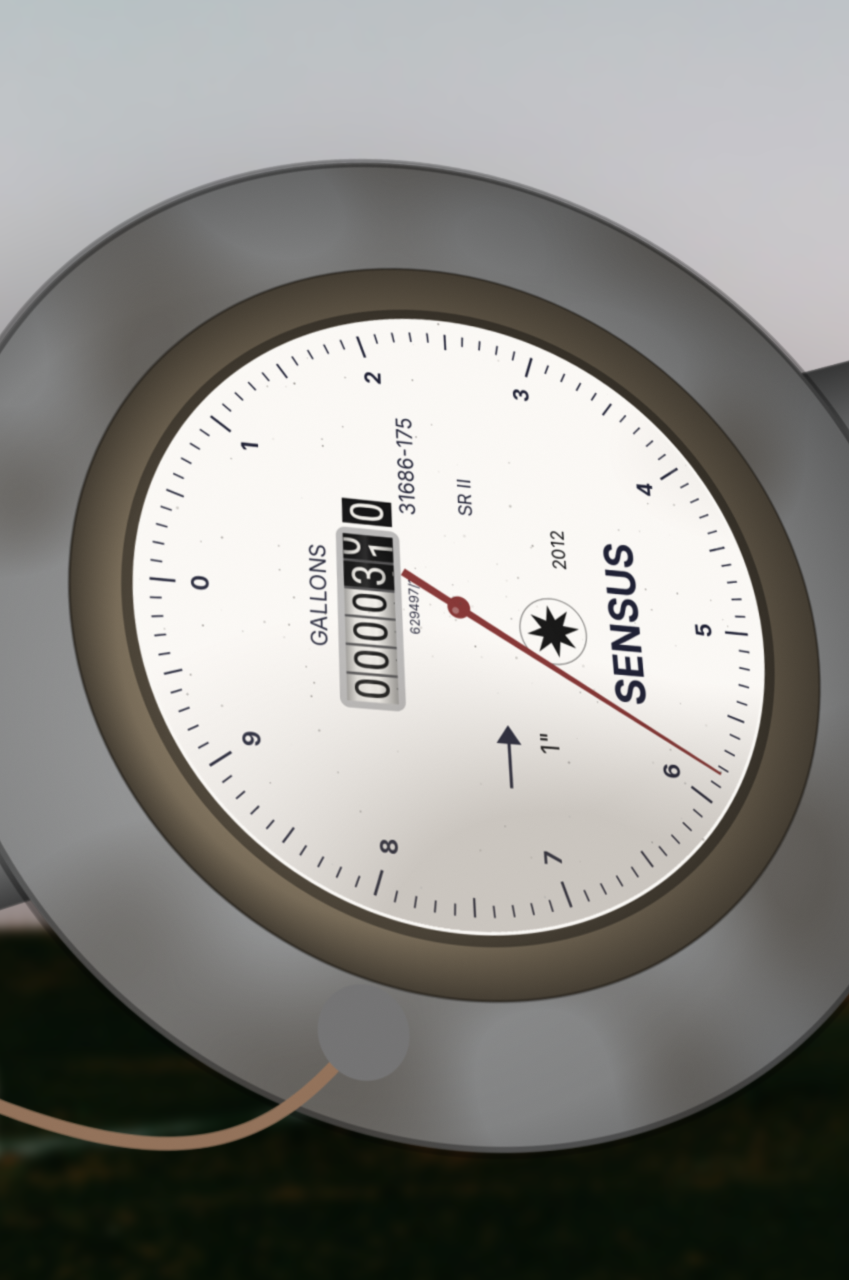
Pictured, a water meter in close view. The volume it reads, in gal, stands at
305.8 gal
